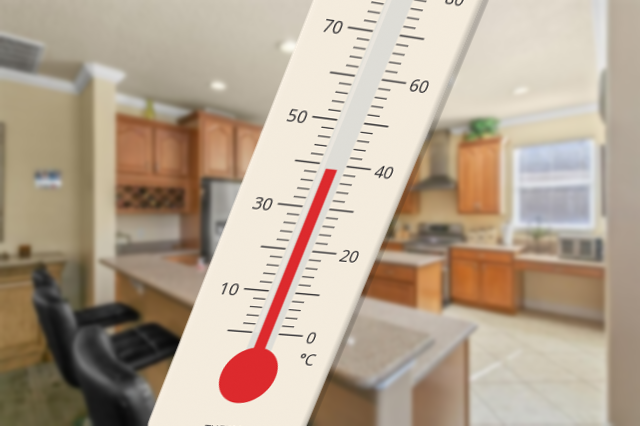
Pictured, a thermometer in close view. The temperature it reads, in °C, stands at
39 °C
